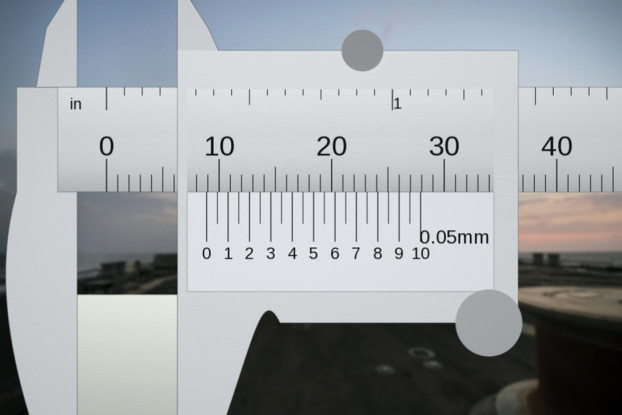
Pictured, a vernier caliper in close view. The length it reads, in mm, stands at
8.9 mm
